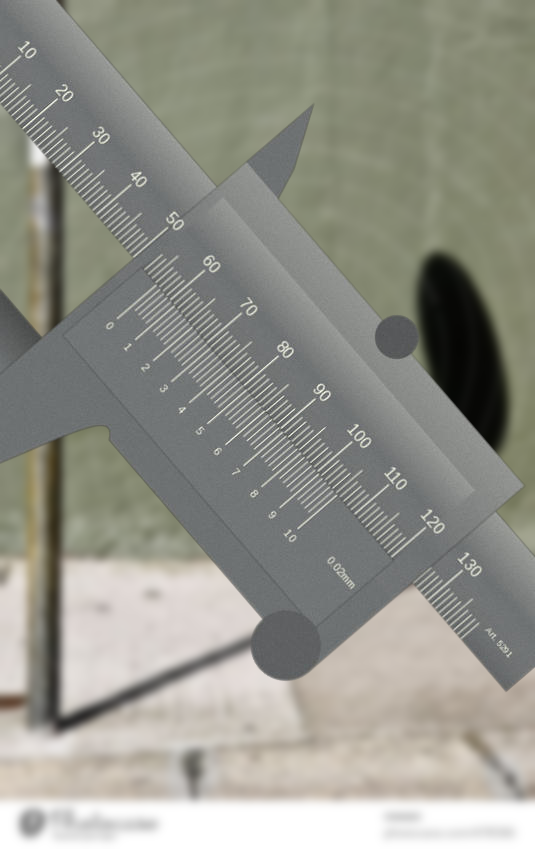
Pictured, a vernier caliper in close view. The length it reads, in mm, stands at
56.4 mm
